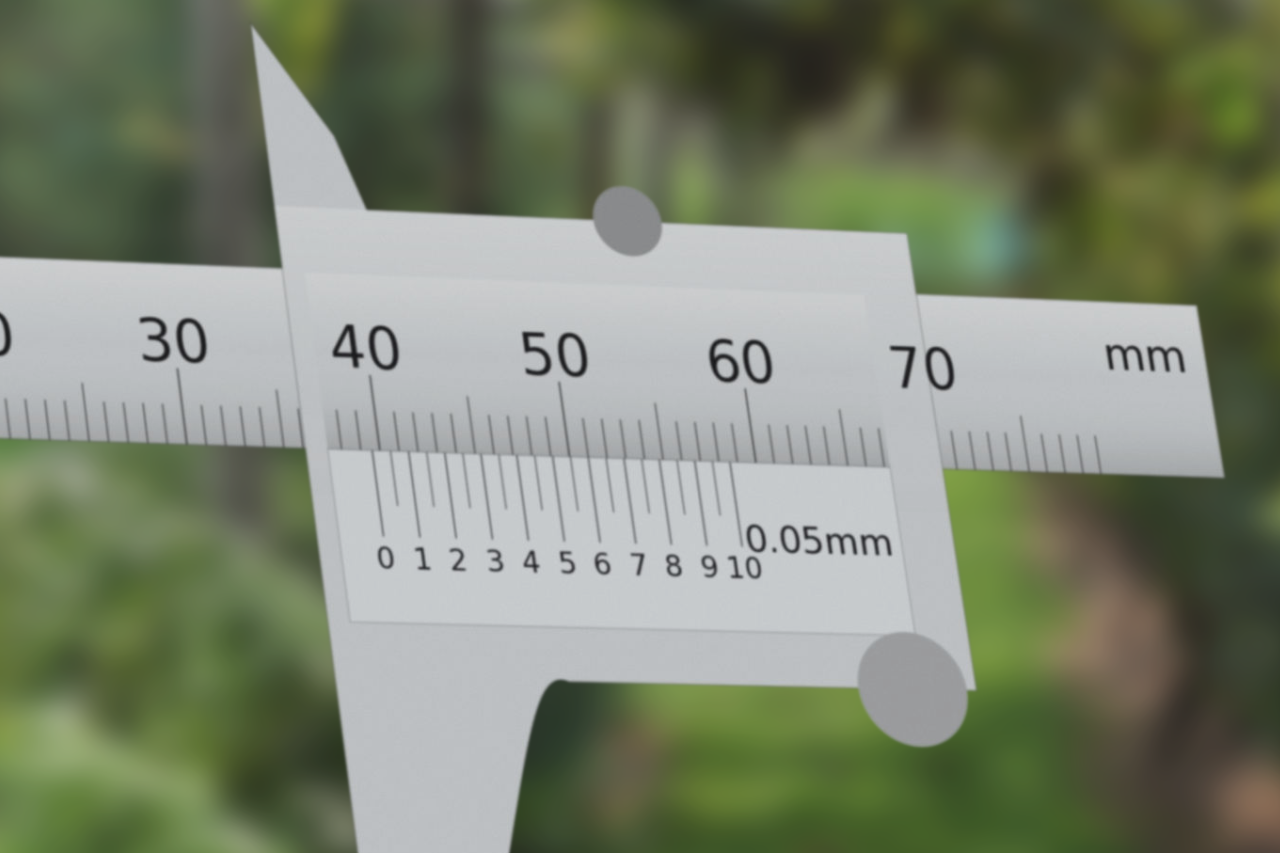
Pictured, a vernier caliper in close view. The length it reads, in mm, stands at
39.6 mm
